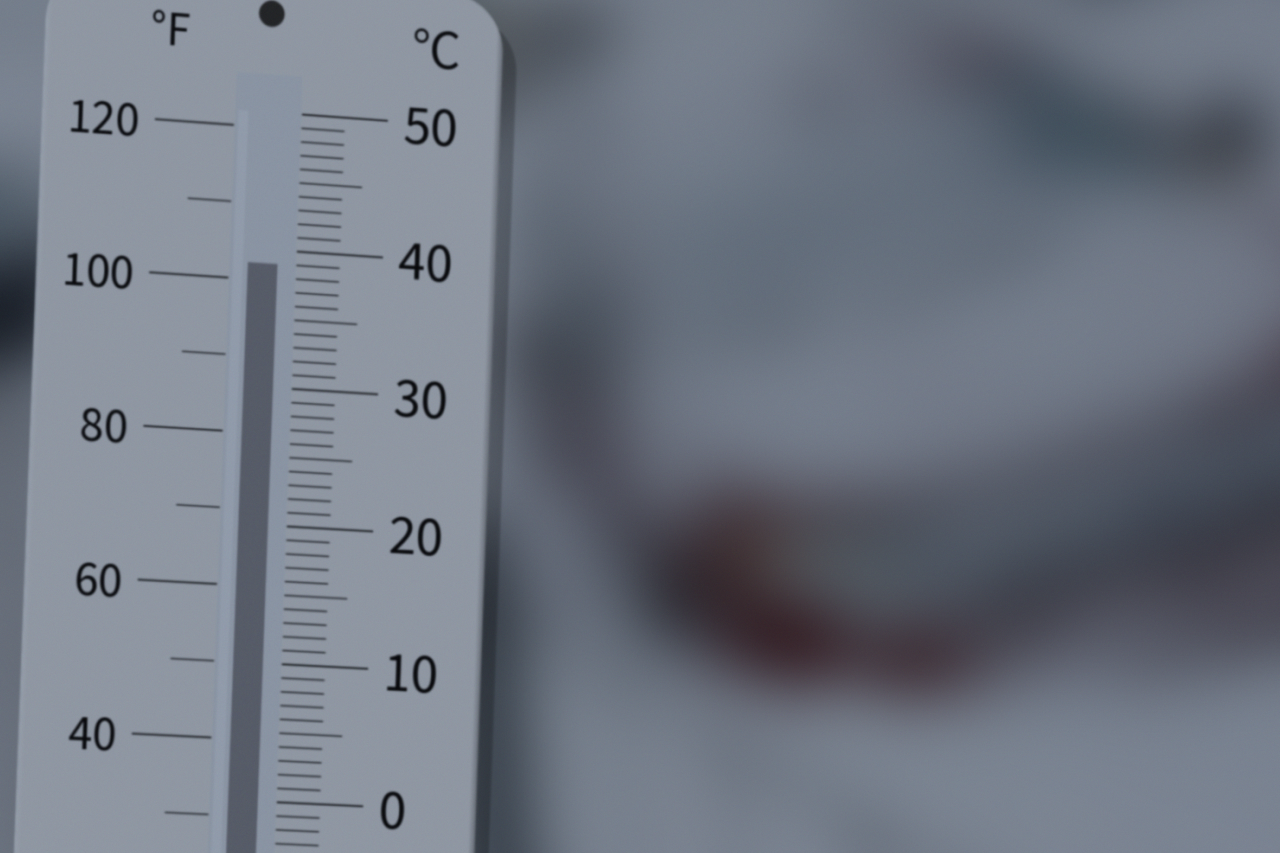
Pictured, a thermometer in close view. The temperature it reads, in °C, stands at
39 °C
